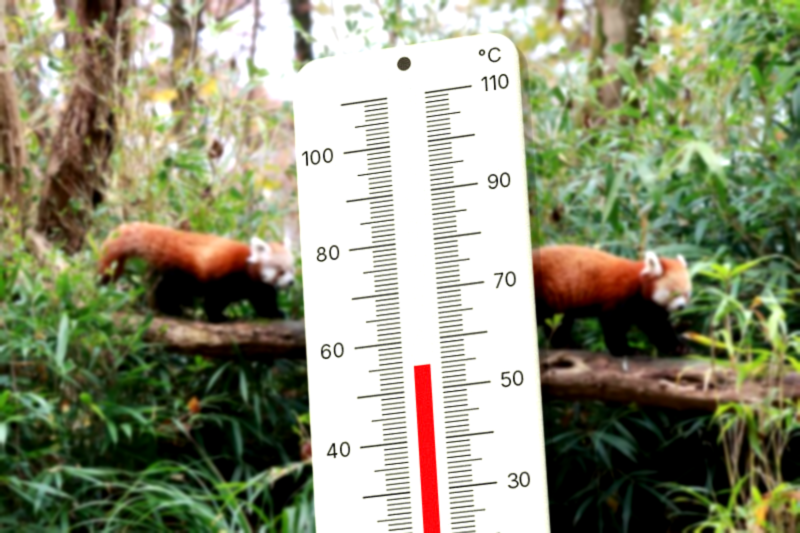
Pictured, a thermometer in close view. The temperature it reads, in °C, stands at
55 °C
